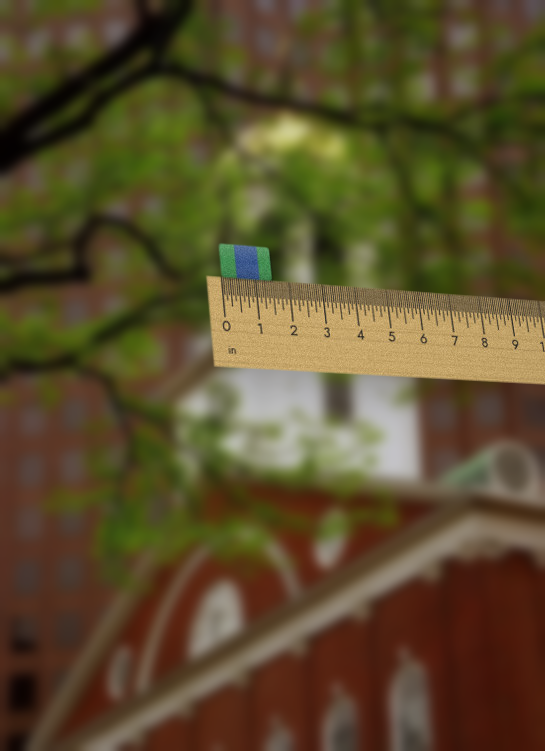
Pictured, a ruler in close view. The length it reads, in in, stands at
1.5 in
